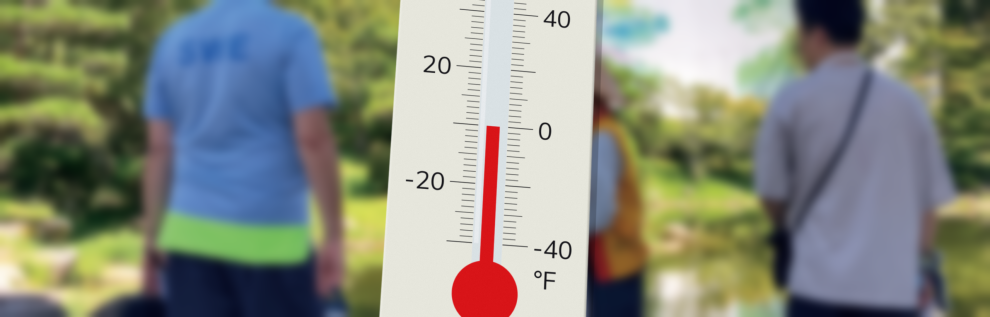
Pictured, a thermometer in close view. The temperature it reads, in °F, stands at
0 °F
